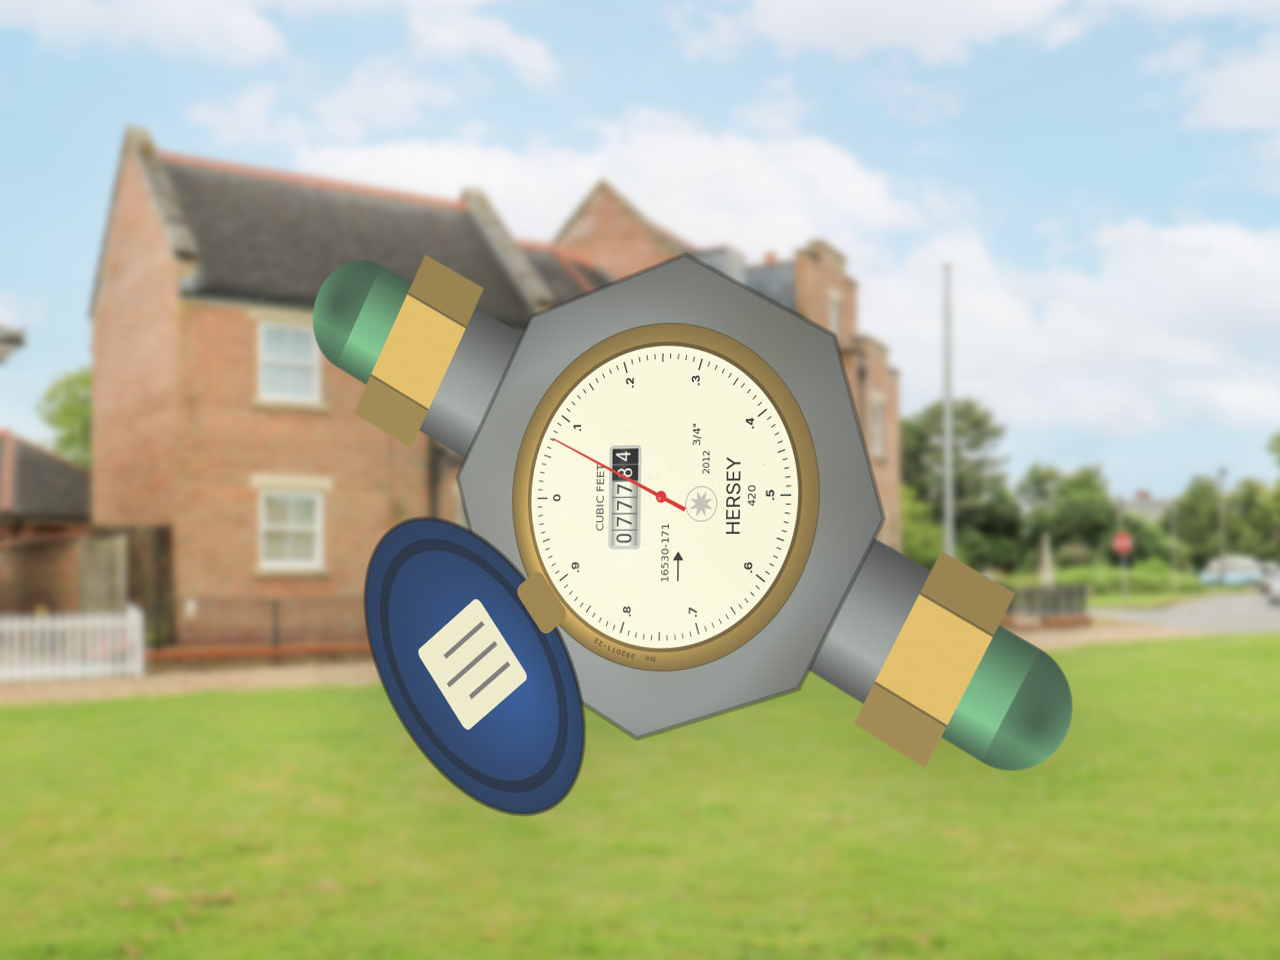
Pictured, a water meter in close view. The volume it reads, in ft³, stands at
77784.07 ft³
